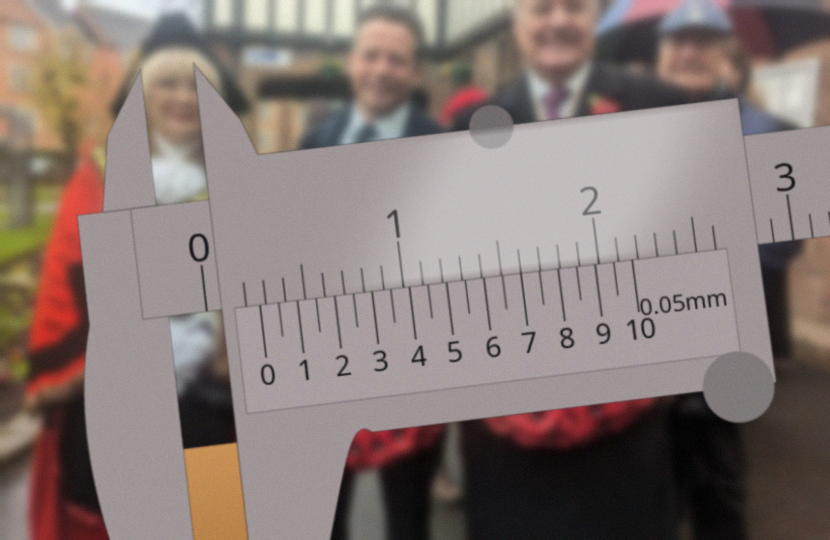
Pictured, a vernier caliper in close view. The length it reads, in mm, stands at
2.7 mm
